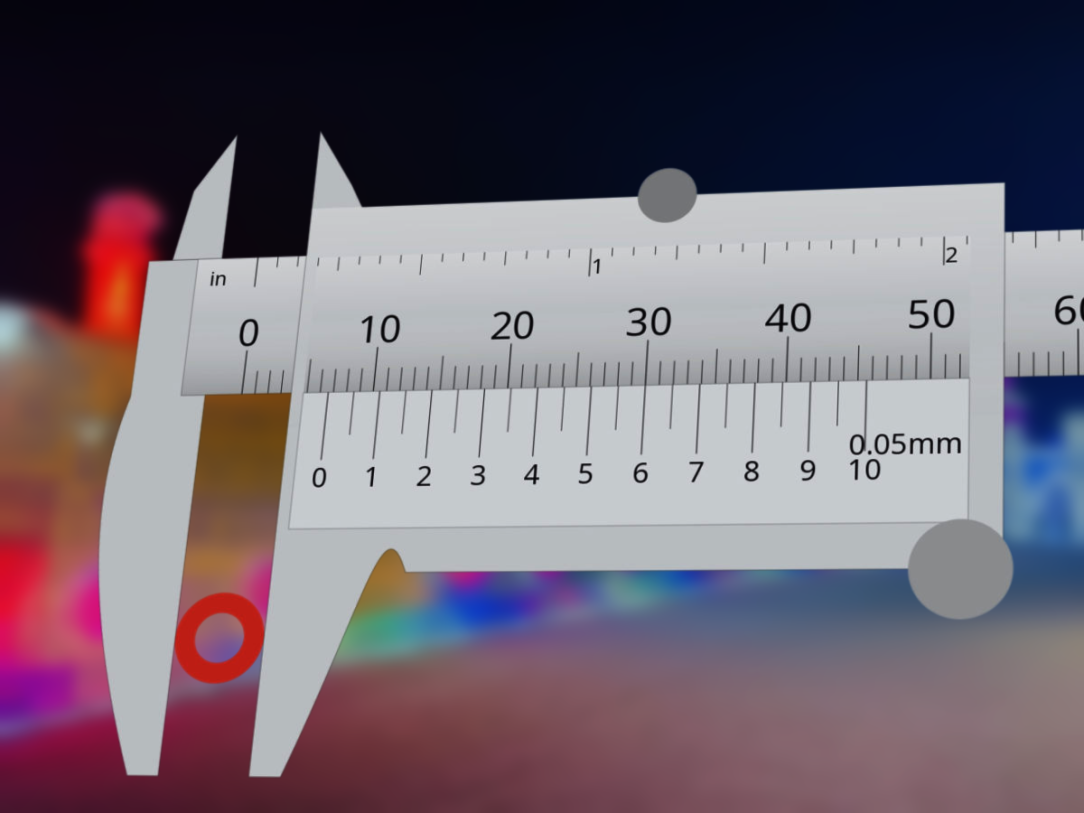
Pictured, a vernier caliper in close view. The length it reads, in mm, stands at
6.6 mm
